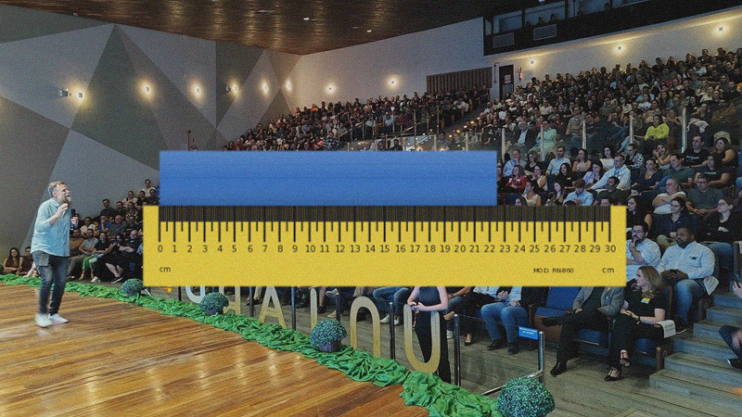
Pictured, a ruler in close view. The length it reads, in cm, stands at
22.5 cm
